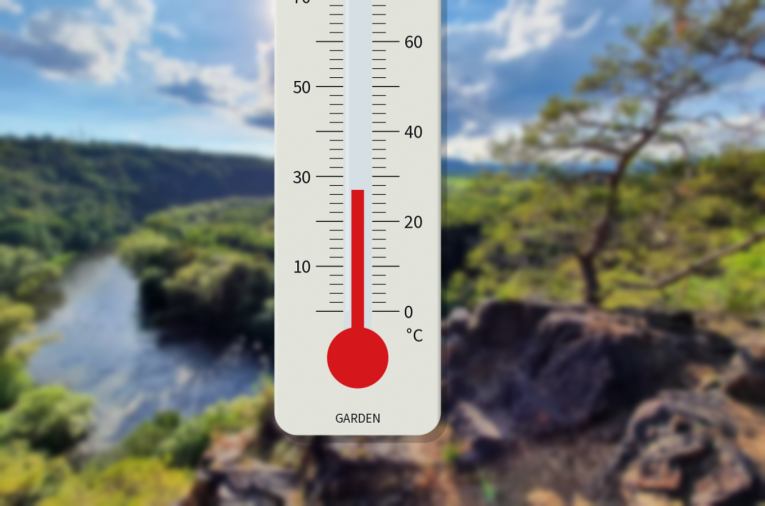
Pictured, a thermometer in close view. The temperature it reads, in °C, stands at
27 °C
